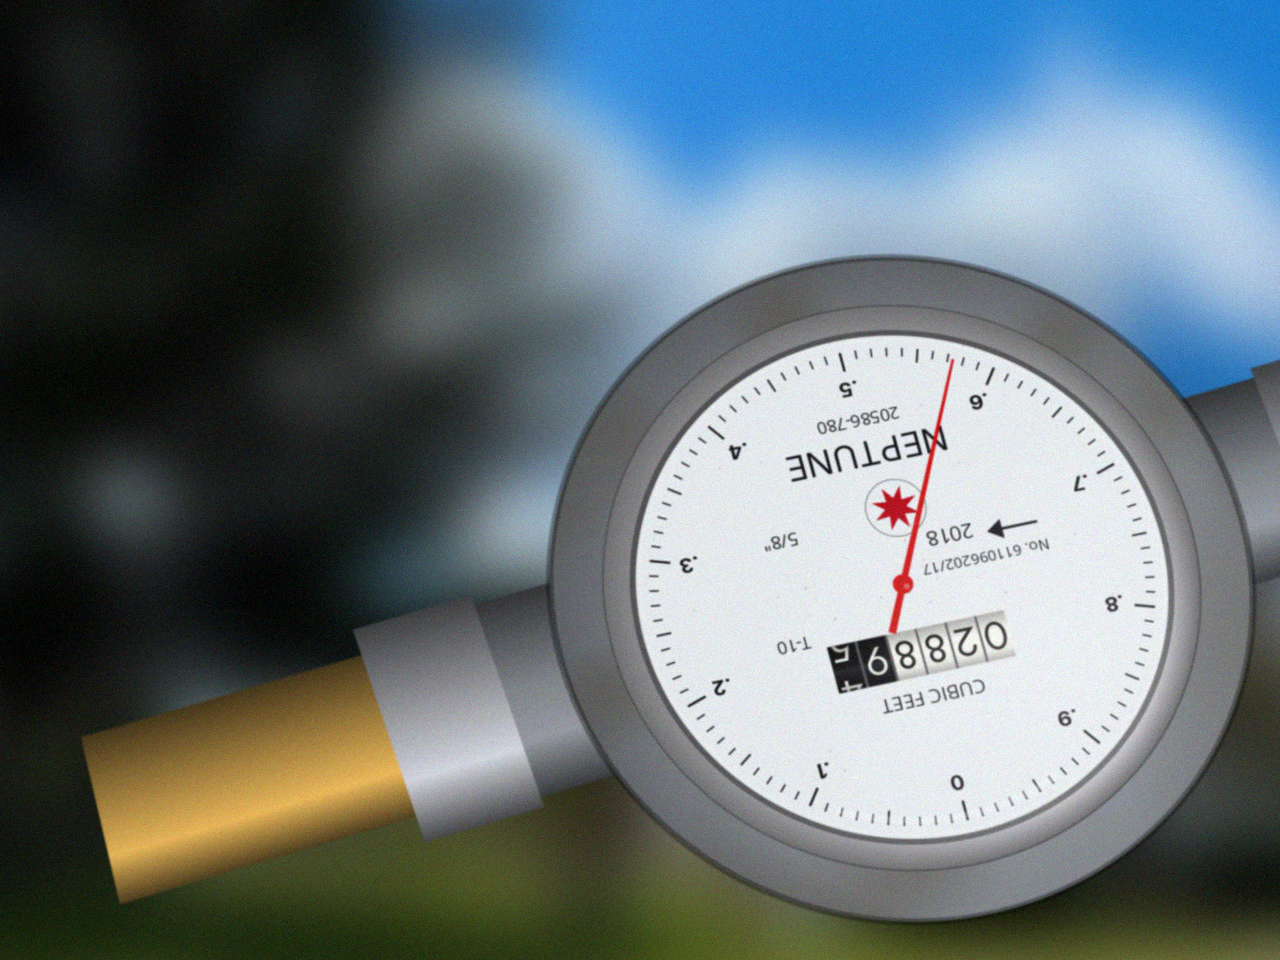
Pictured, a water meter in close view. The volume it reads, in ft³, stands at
28894.57 ft³
